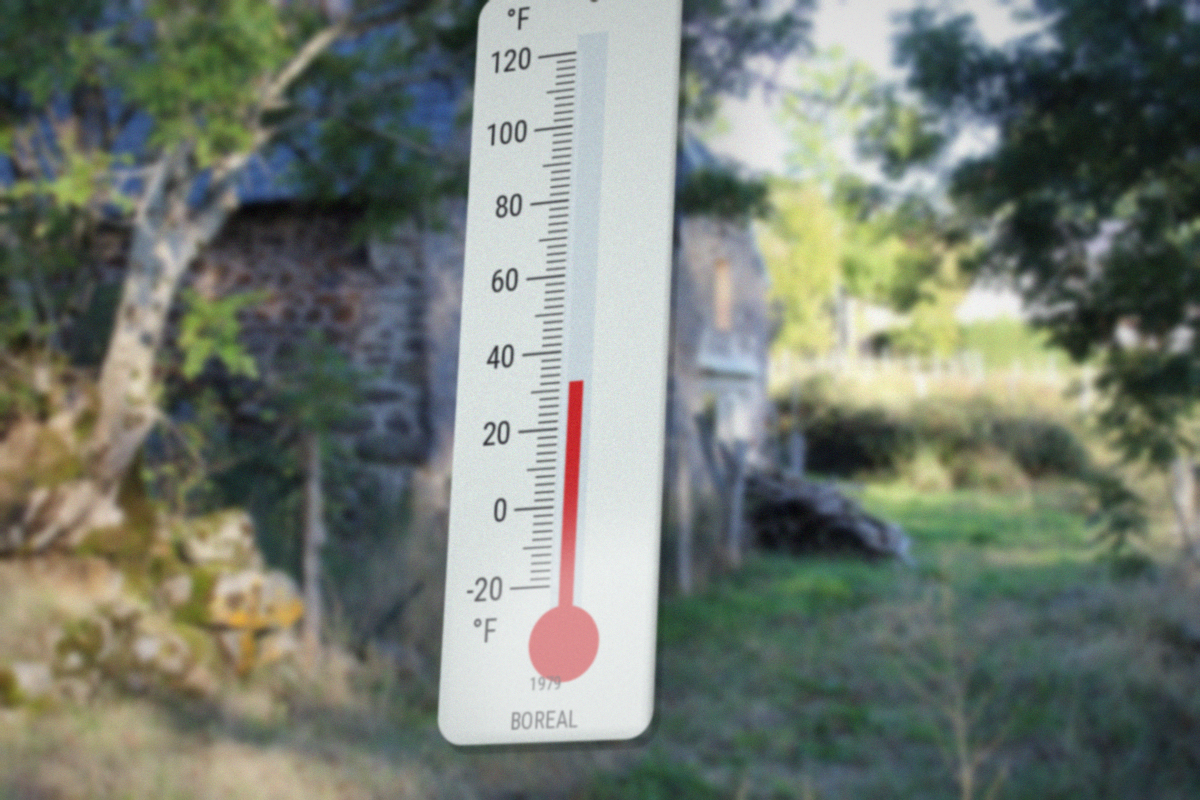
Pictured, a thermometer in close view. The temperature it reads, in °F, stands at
32 °F
